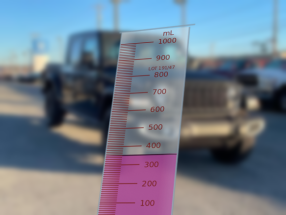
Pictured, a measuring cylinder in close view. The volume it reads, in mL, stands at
350 mL
